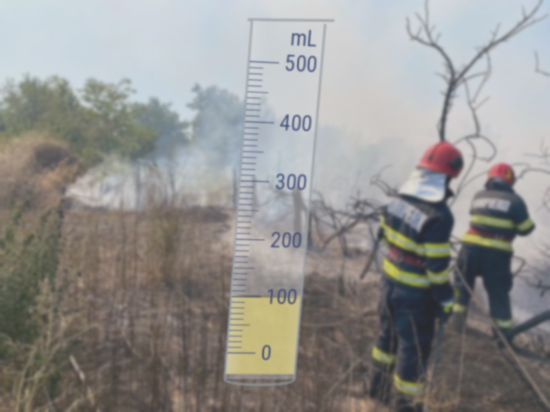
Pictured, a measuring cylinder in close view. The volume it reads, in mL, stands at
100 mL
